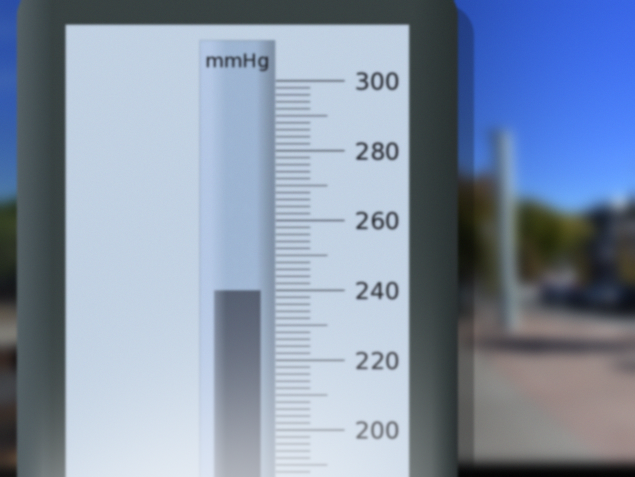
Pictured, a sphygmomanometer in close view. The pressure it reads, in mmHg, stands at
240 mmHg
